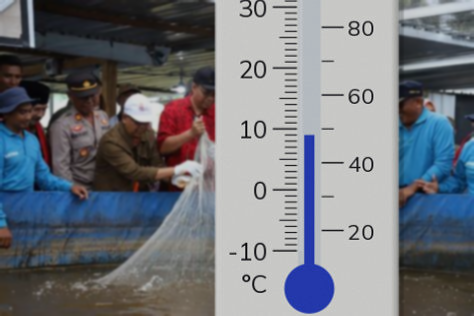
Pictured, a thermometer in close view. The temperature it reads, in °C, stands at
9 °C
